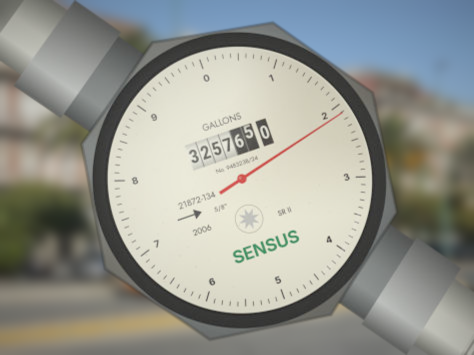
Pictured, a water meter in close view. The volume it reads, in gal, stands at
3257652.1 gal
